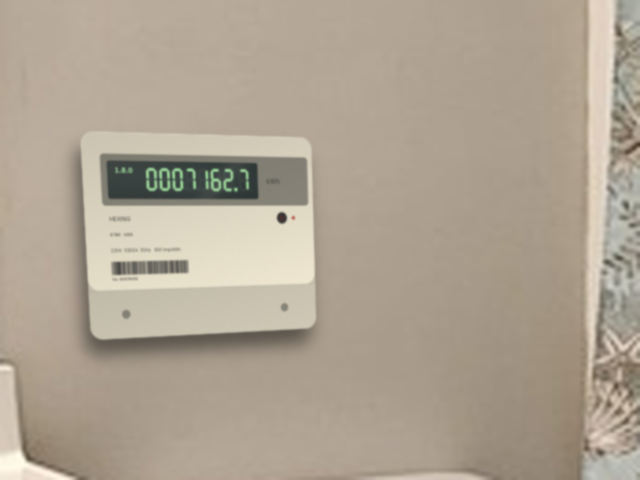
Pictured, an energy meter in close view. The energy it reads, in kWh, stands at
7162.7 kWh
